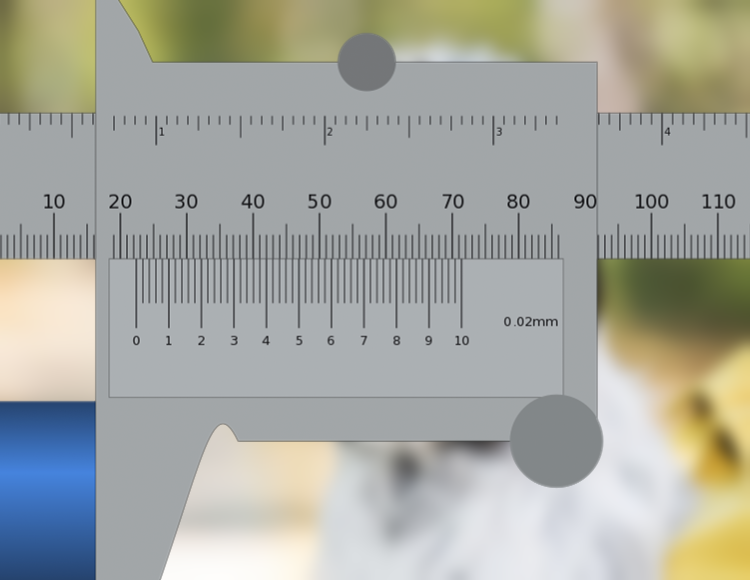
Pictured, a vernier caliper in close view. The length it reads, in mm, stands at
22.4 mm
